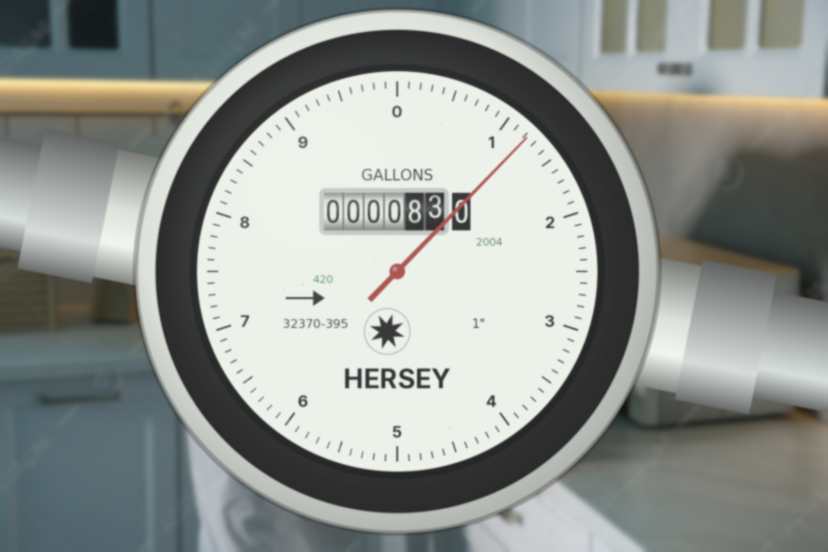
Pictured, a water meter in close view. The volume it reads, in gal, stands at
831.2 gal
